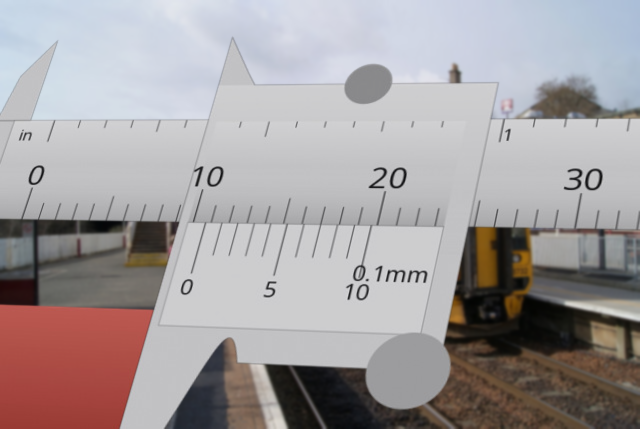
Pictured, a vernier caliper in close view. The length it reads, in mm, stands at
10.7 mm
